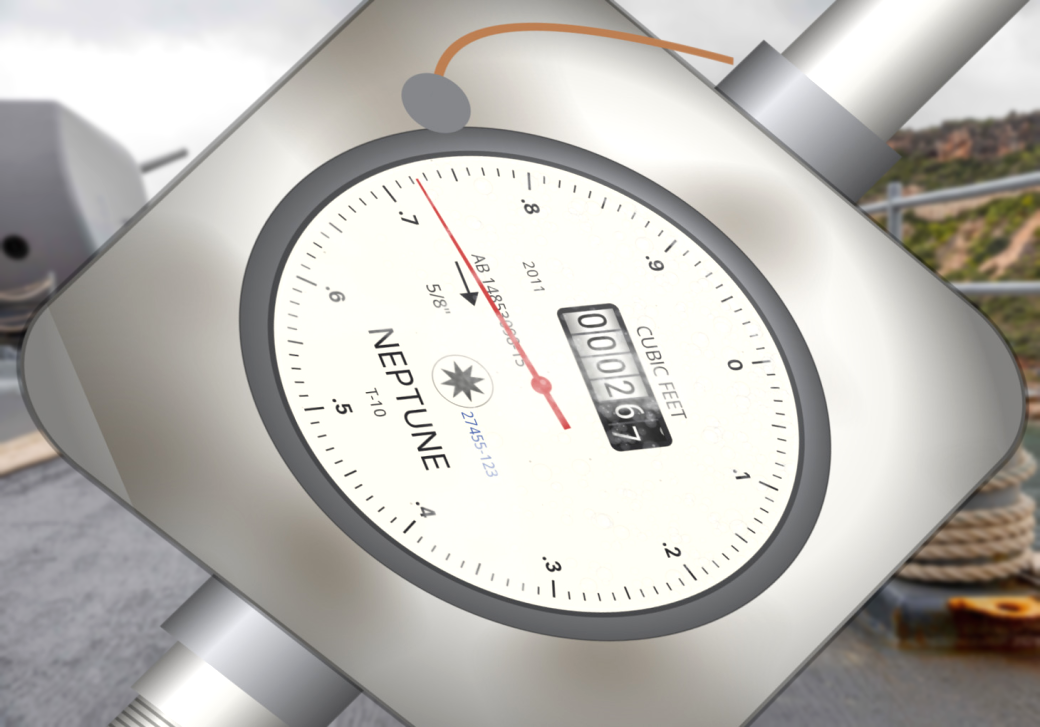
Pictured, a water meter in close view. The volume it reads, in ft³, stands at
266.72 ft³
